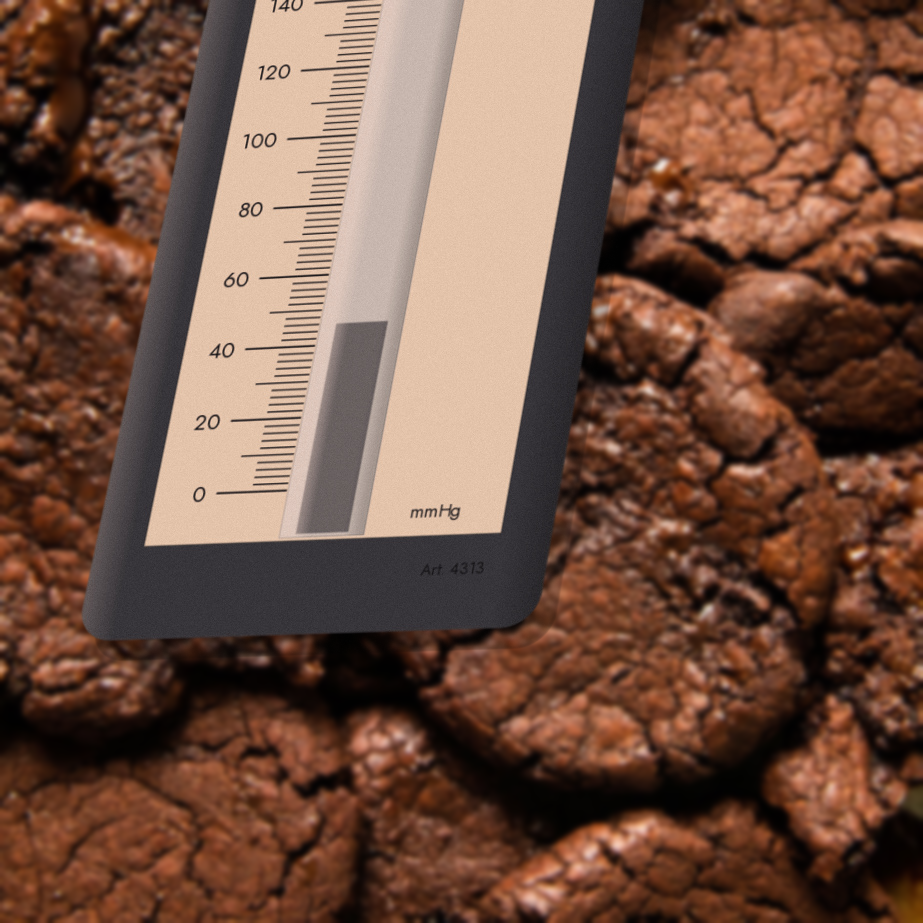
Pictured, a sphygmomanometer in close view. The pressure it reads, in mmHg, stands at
46 mmHg
